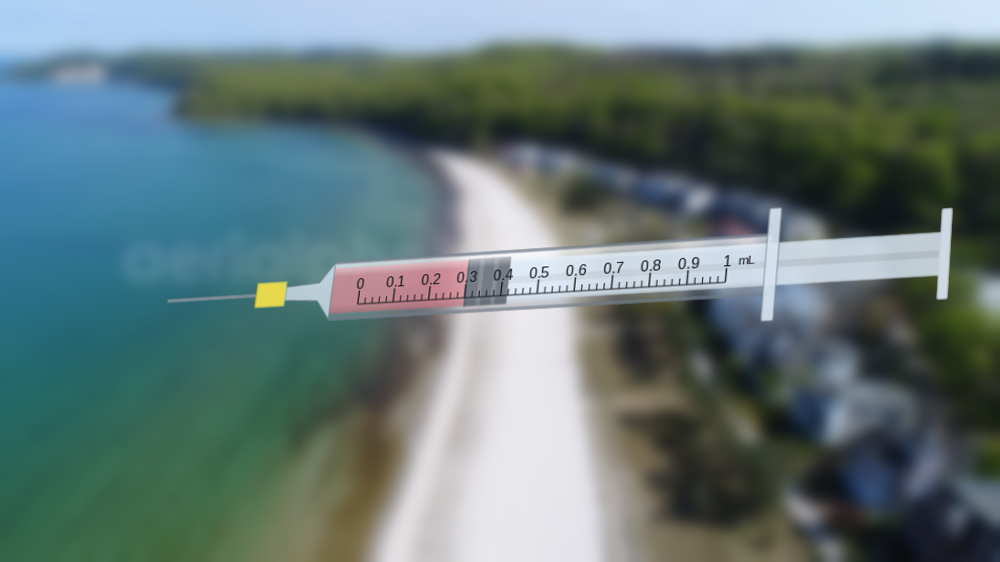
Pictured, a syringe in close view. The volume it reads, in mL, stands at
0.3 mL
